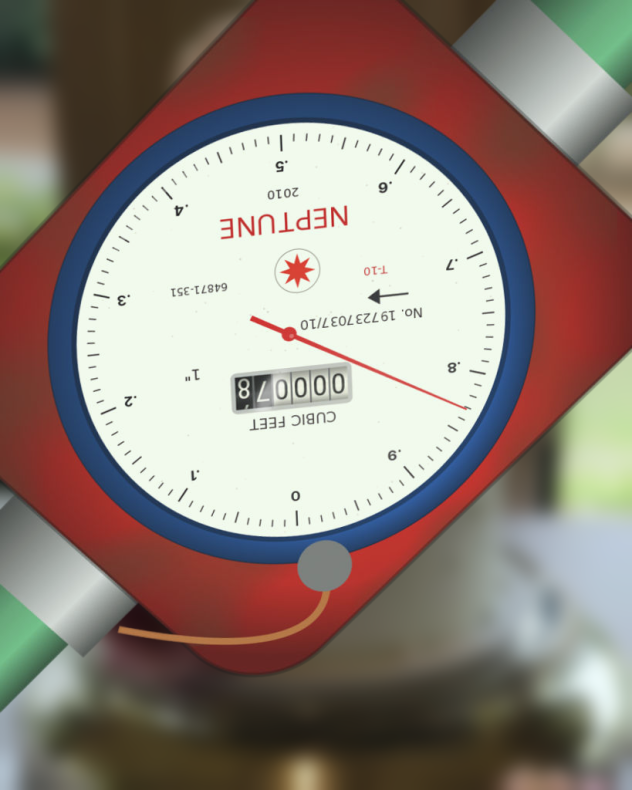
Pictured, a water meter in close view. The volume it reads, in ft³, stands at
77.83 ft³
